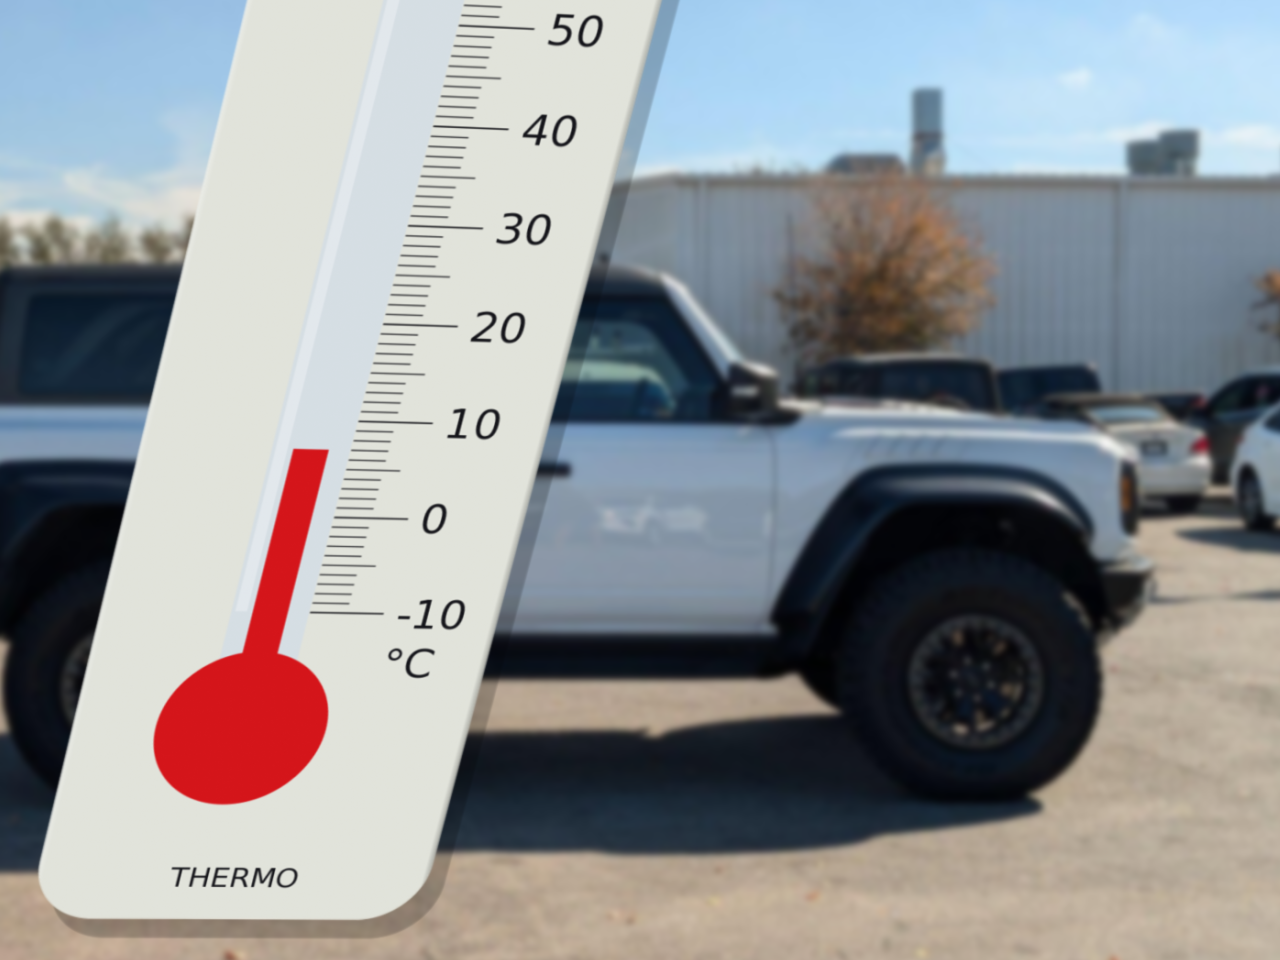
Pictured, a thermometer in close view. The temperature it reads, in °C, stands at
7 °C
